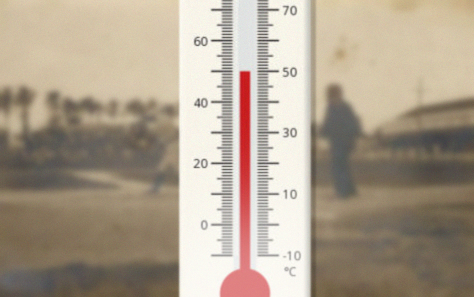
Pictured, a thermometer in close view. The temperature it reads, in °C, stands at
50 °C
